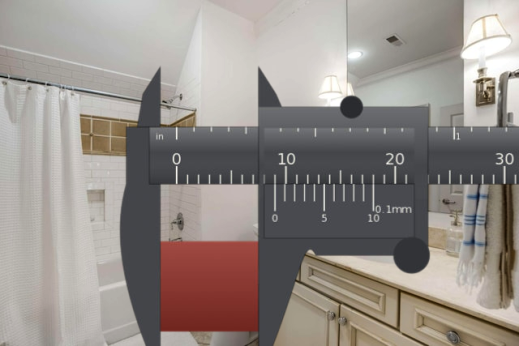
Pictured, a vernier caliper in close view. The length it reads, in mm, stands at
9.0 mm
